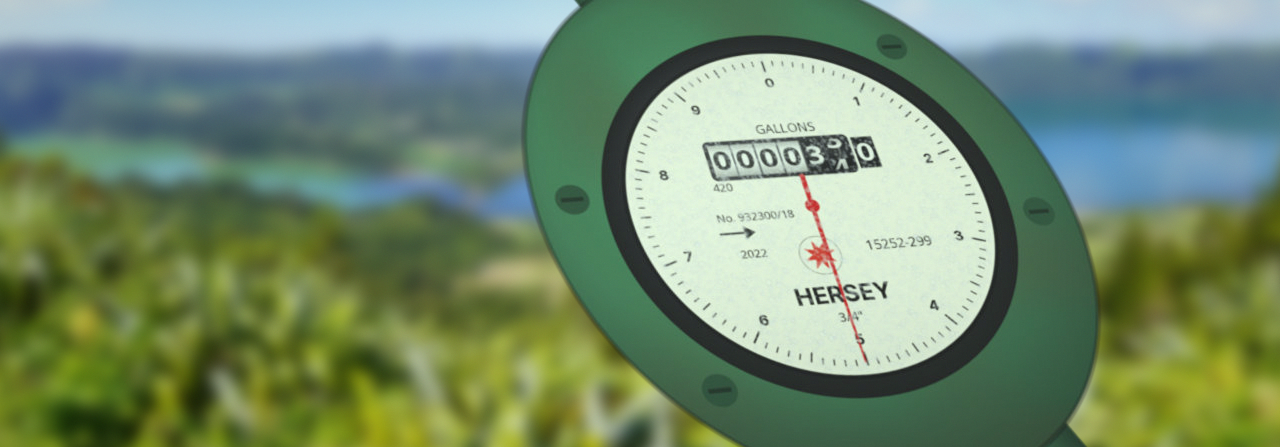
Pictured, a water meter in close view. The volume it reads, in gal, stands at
335.0 gal
